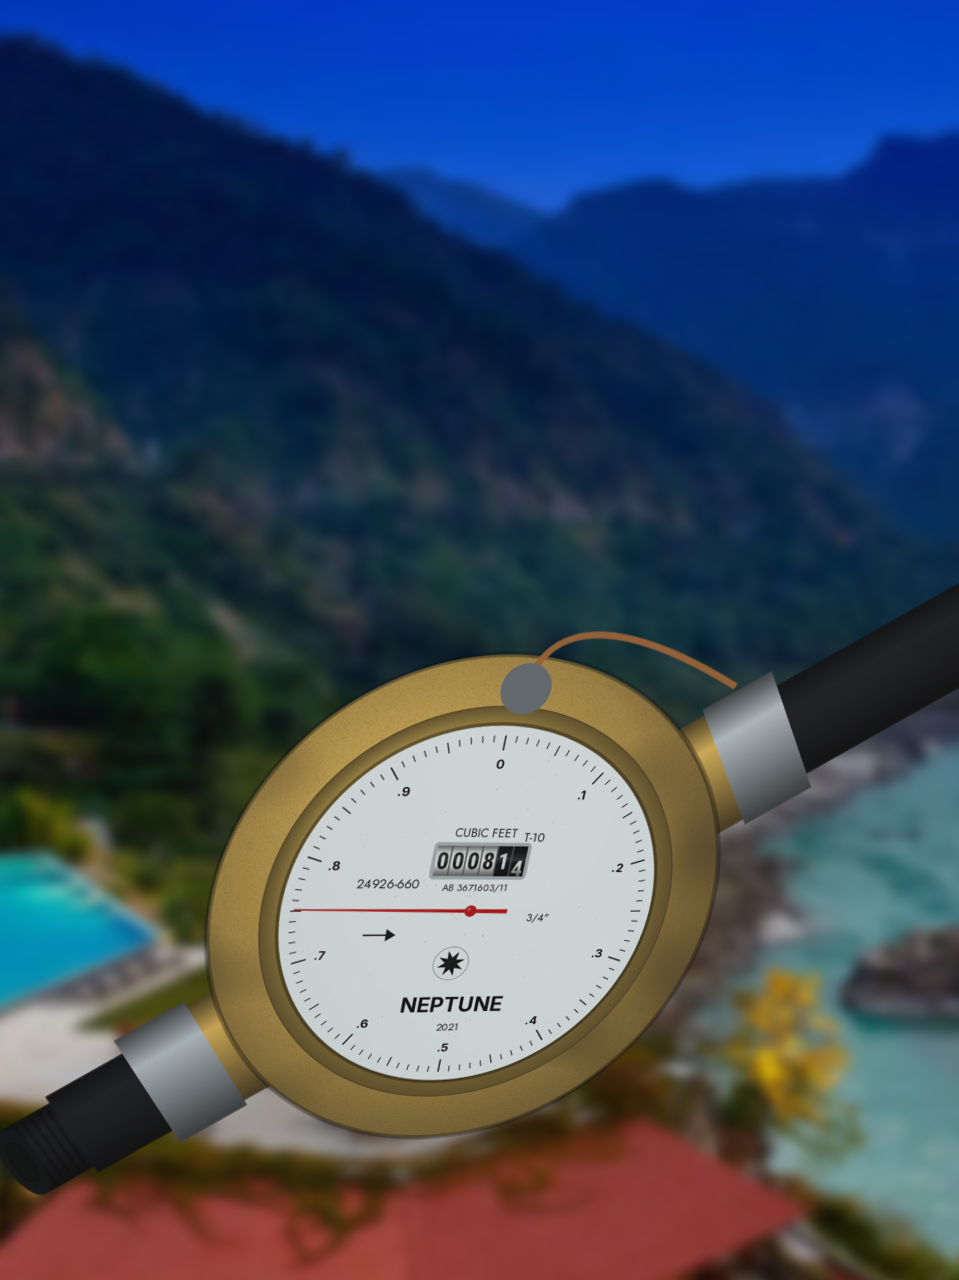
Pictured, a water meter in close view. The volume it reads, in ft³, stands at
813.75 ft³
